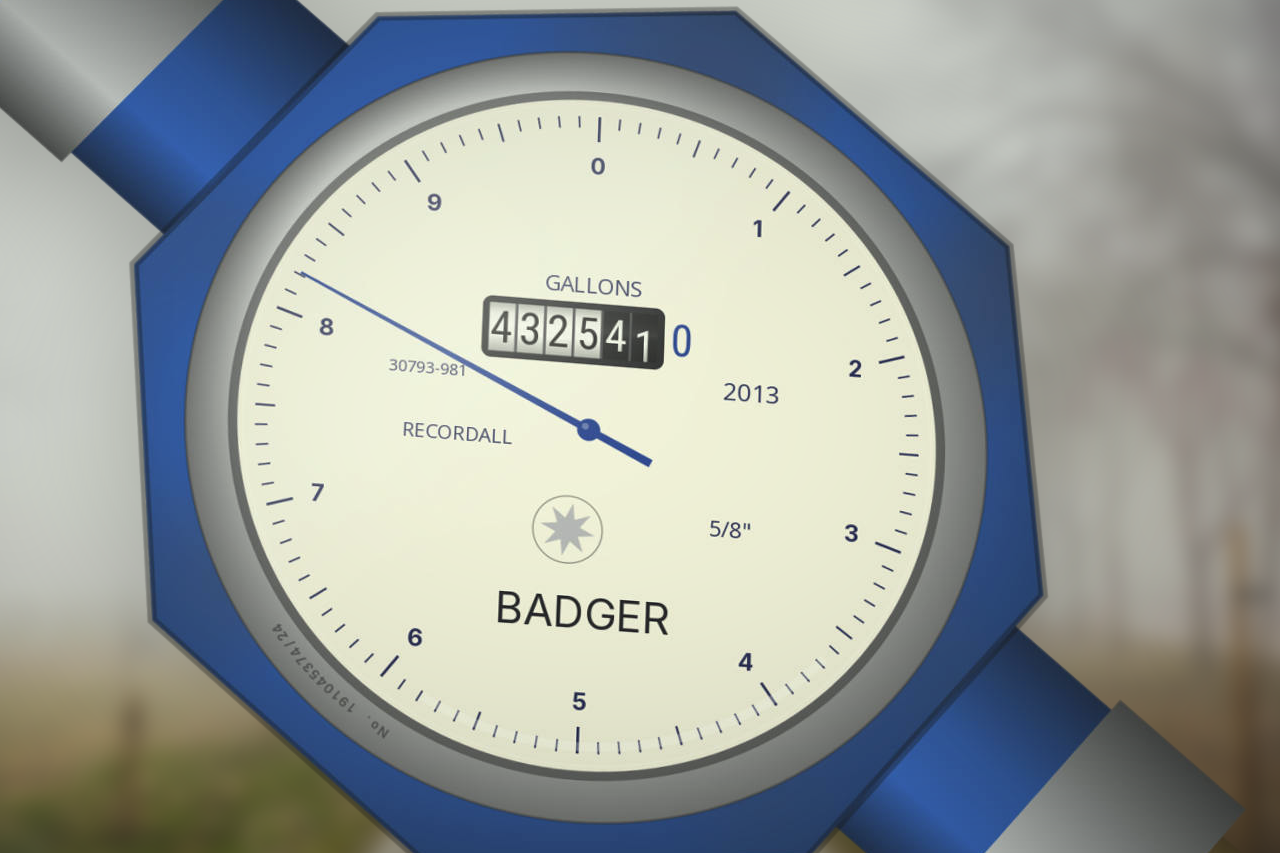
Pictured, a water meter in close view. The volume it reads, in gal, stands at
4325408.2 gal
